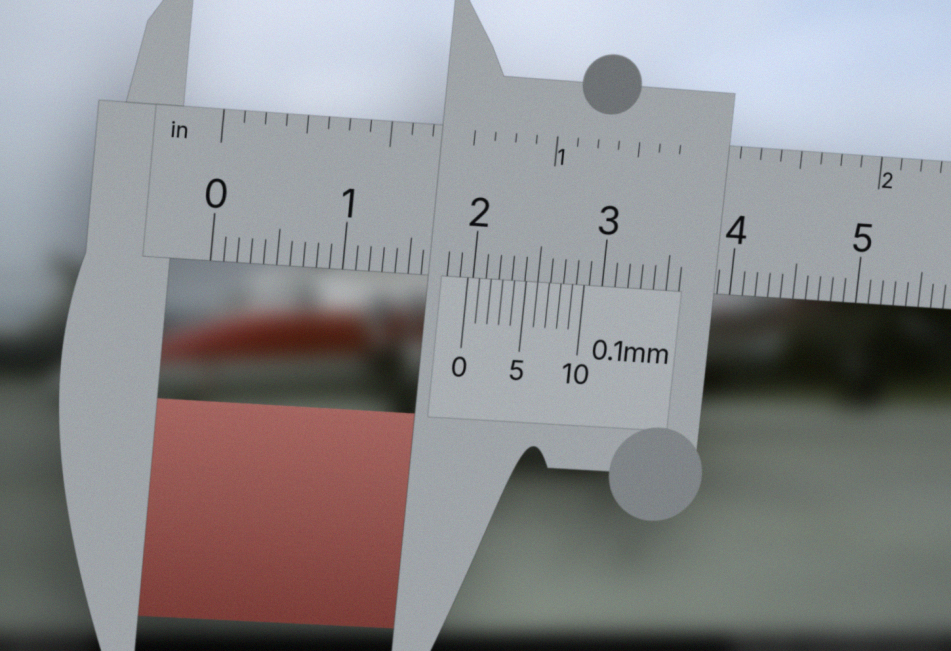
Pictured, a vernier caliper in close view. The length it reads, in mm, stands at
19.6 mm
